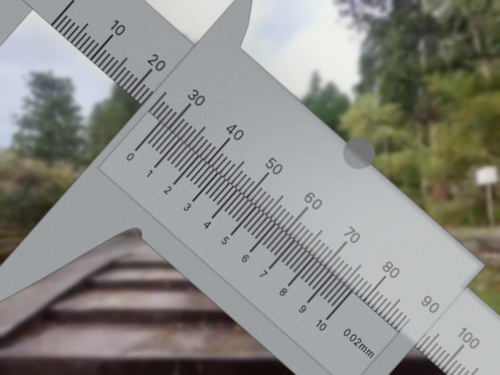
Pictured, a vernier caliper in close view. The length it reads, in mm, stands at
28.0 mm
